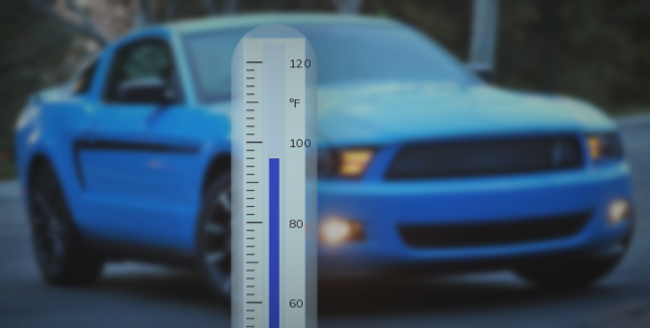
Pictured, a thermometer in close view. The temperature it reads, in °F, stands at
96 °F
